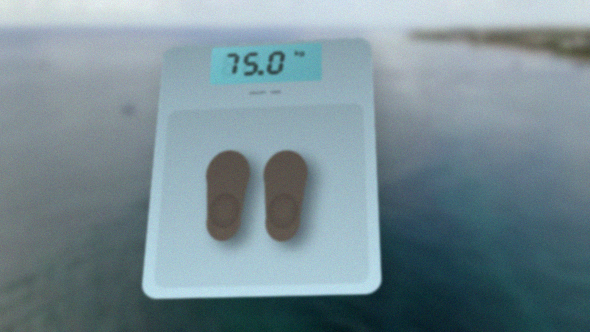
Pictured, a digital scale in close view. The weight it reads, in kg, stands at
75.0 kg
